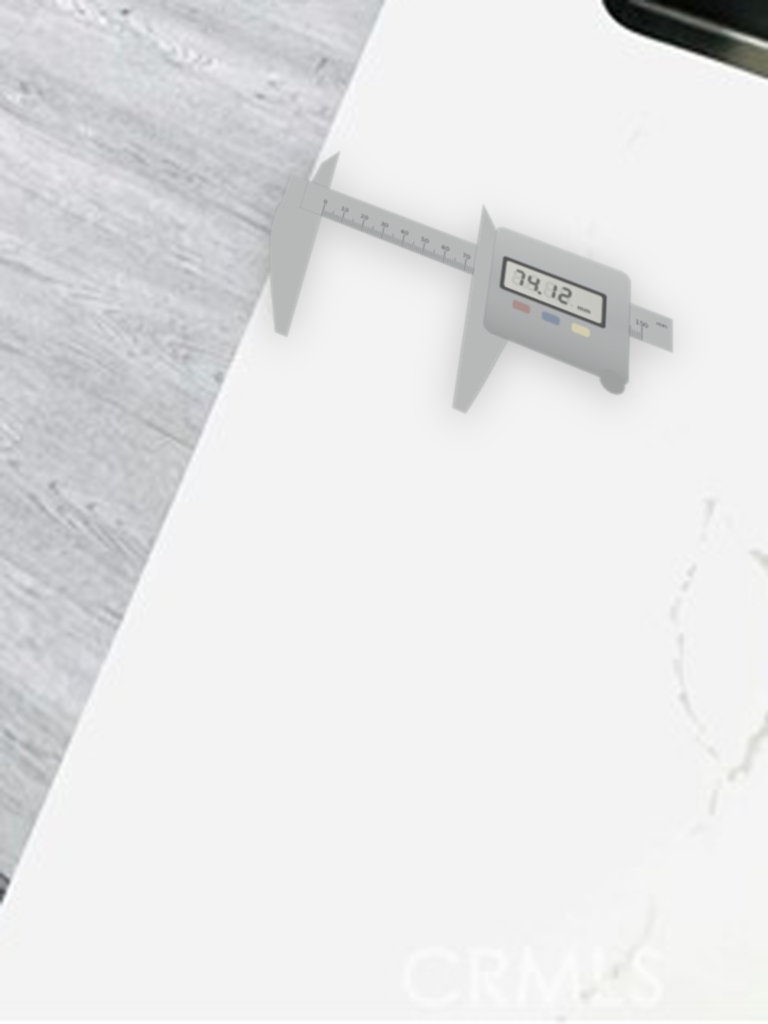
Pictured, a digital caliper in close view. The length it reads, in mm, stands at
74.12 mm
